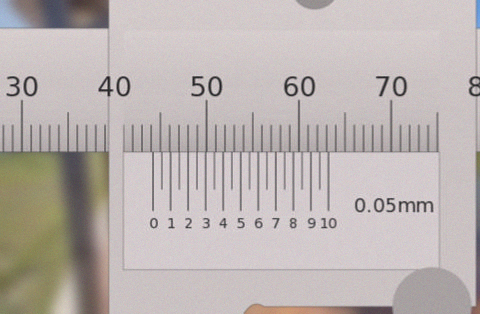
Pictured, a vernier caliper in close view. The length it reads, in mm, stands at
44.2 mm
